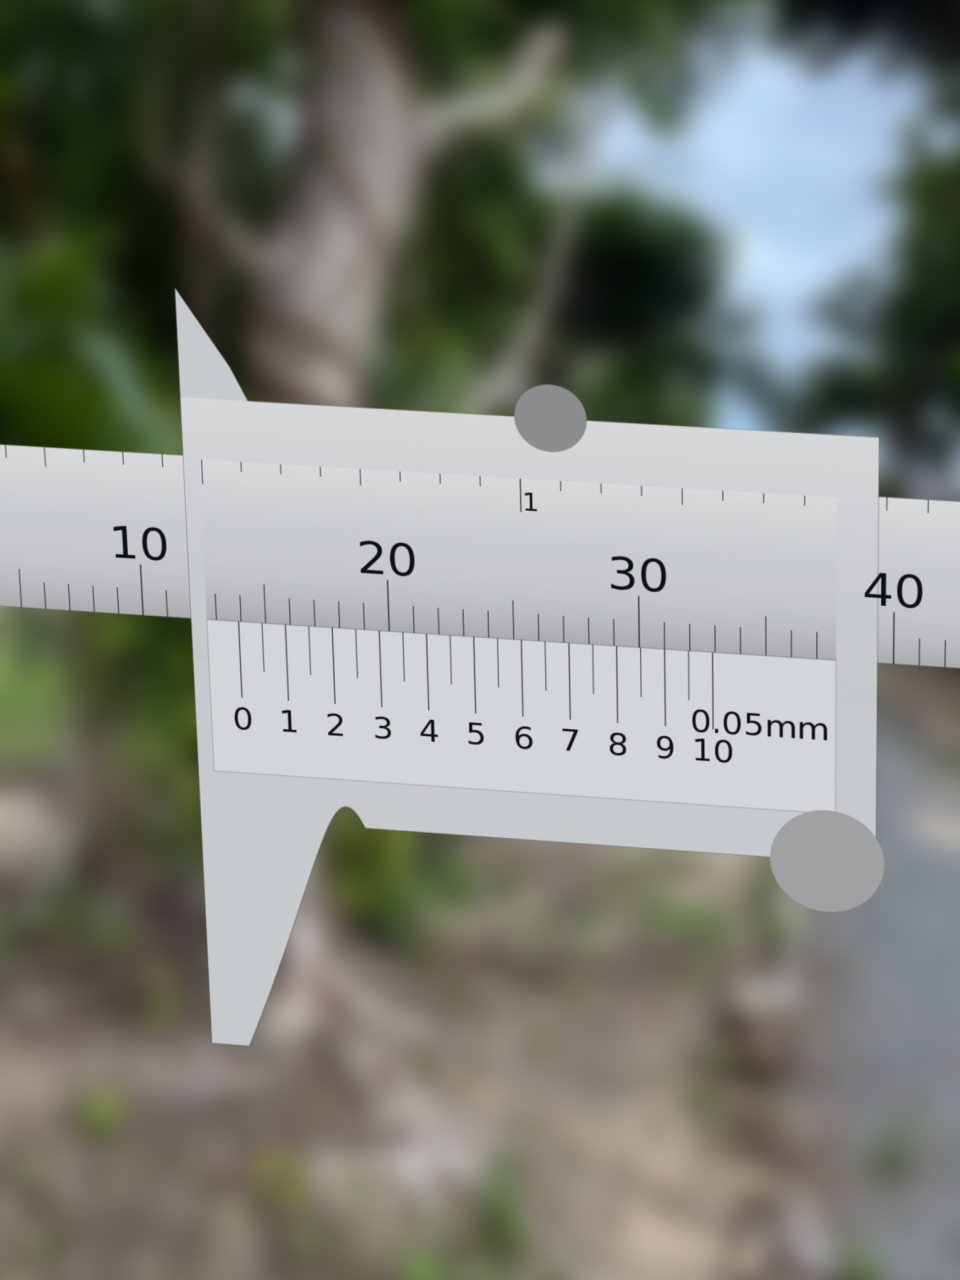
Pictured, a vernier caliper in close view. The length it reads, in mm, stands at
13.90 mm
